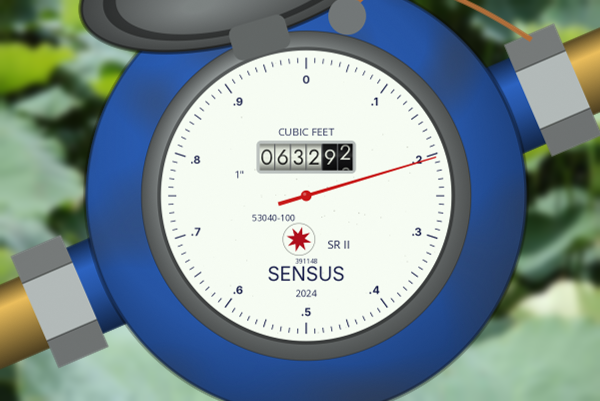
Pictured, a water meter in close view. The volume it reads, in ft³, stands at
63292.20 ft³
